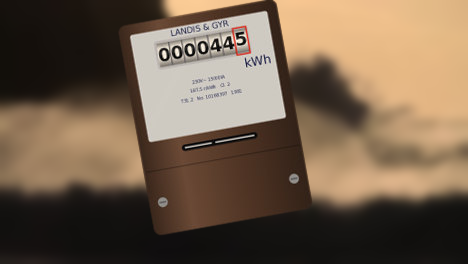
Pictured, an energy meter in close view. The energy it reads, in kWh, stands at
44.5 kWh
